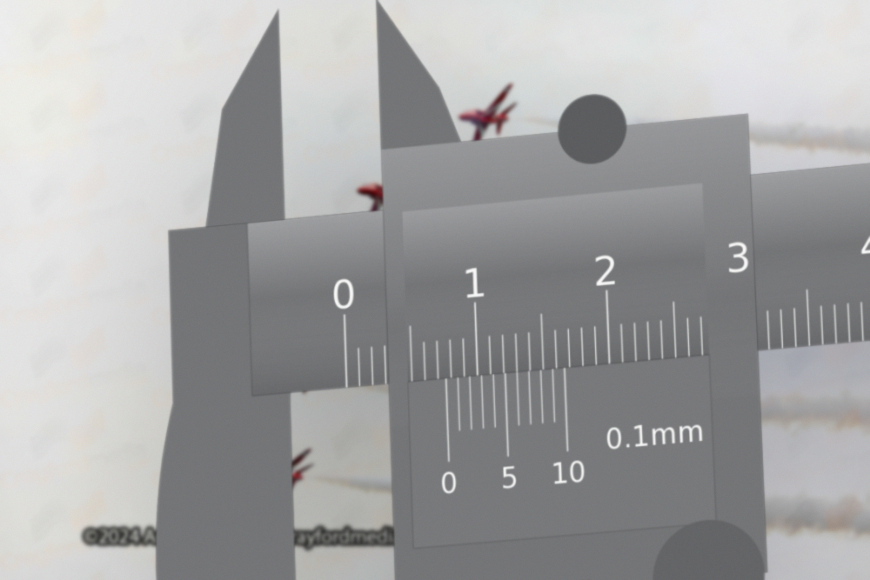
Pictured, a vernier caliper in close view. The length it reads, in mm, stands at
7.6 mm
